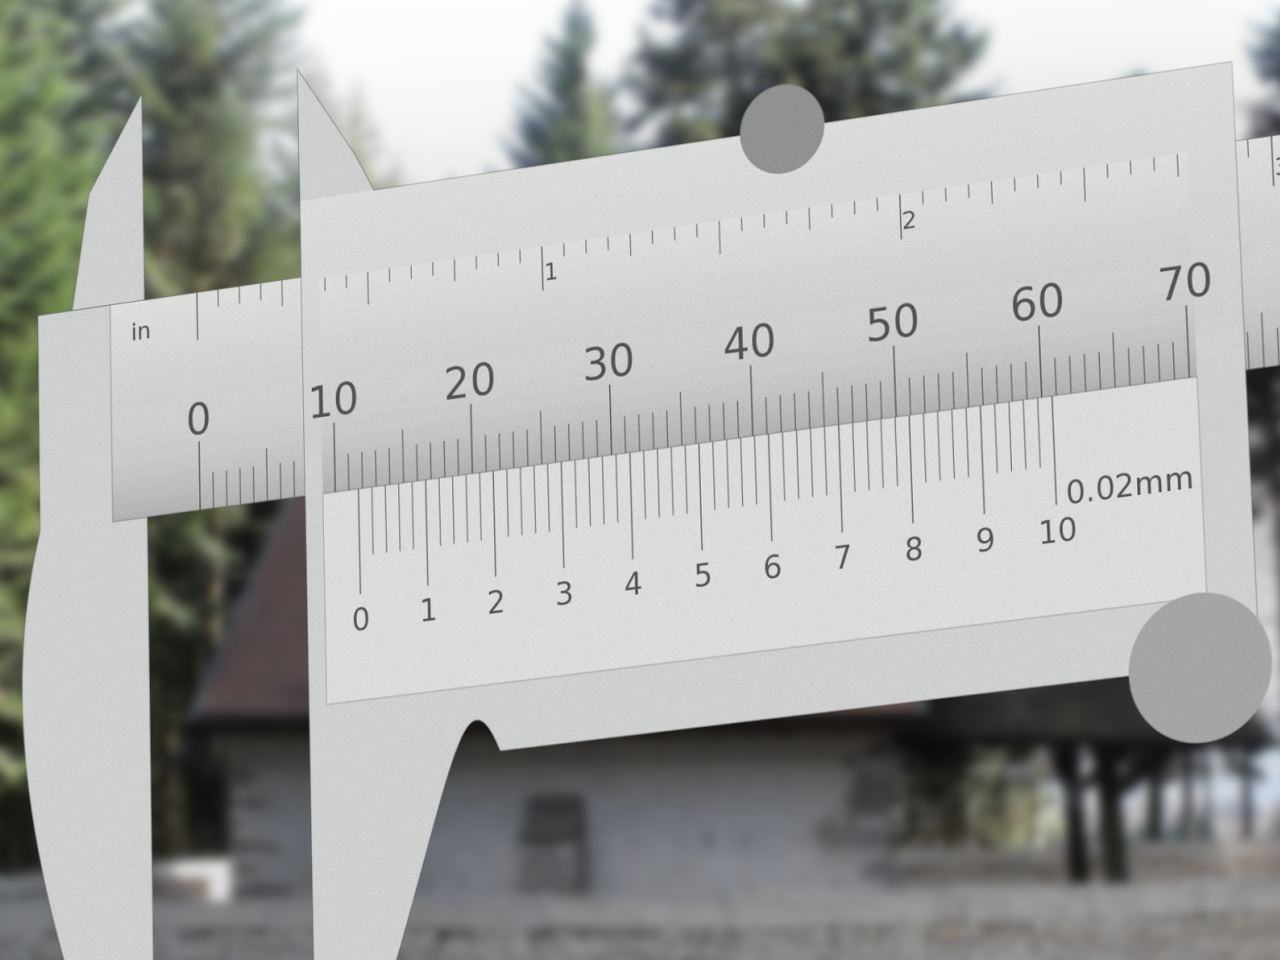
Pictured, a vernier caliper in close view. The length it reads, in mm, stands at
11.7 mm
